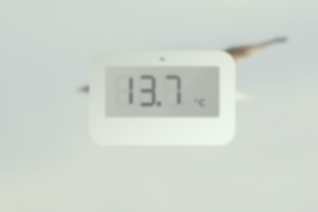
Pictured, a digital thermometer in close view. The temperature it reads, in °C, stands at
13.7 °C
